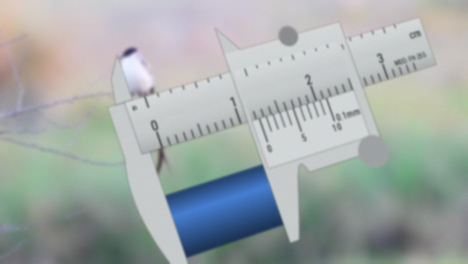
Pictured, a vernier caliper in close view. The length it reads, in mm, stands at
12.4 mm
